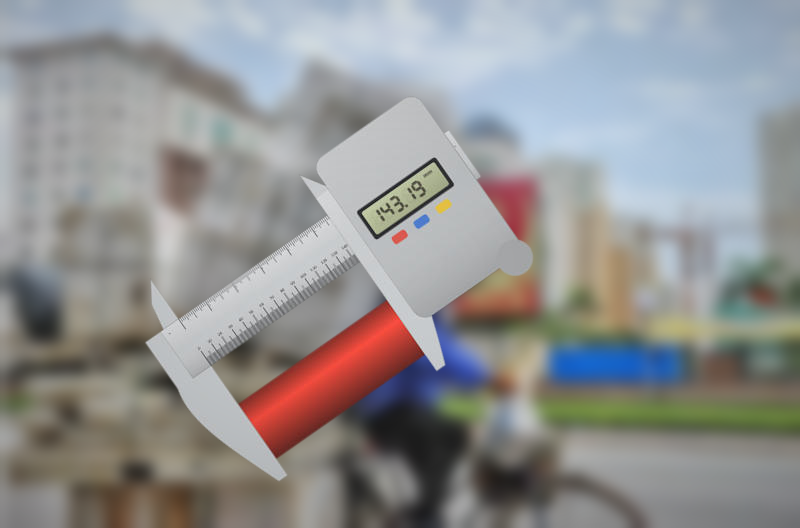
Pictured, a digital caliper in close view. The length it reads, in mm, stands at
143.19 mm
